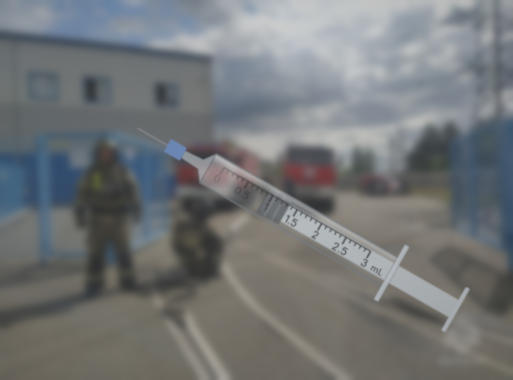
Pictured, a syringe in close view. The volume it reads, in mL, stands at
0.9 mL
